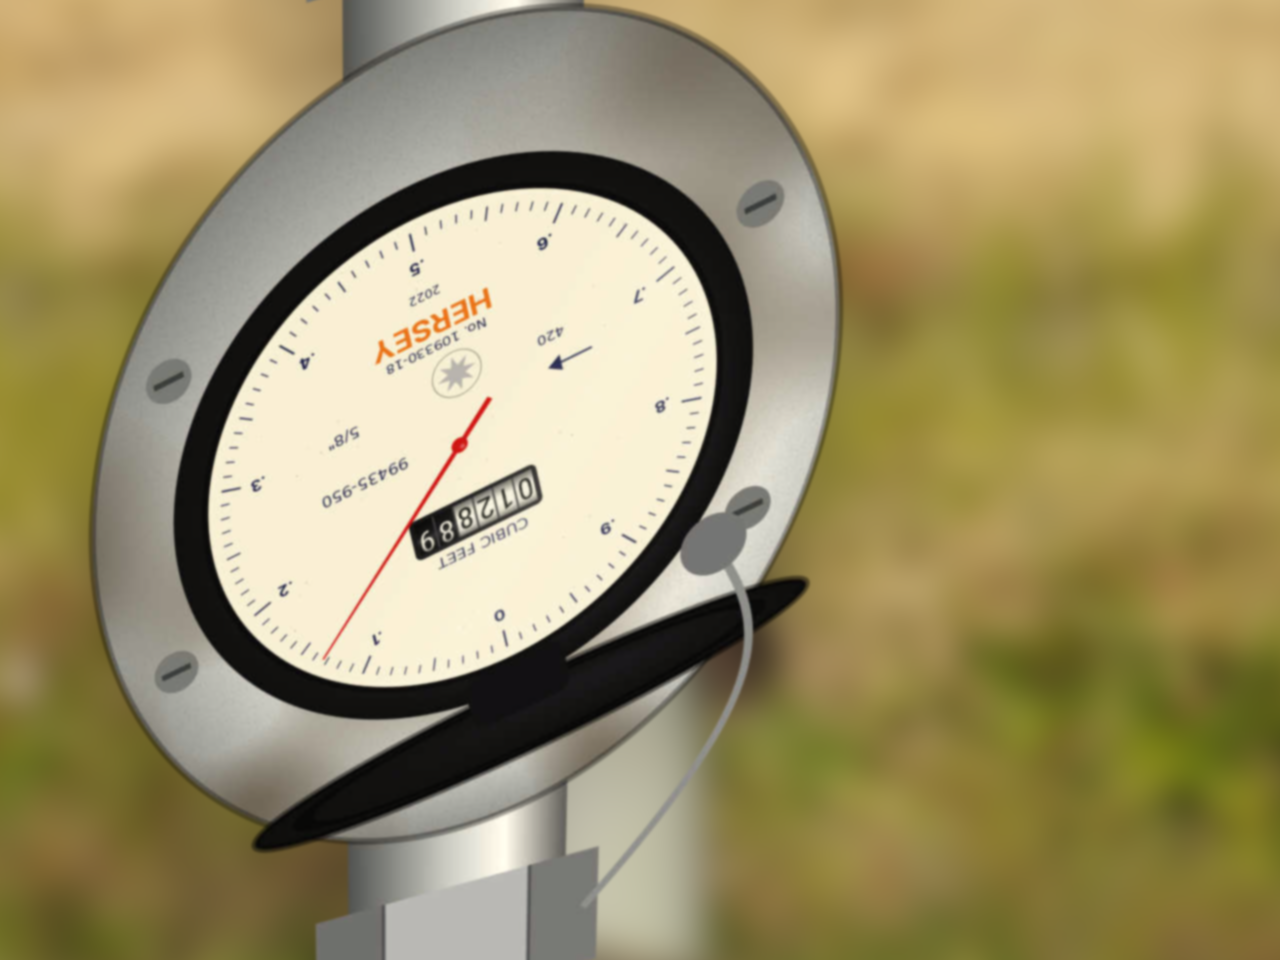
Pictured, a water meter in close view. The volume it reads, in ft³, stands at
12889.13 ft³
